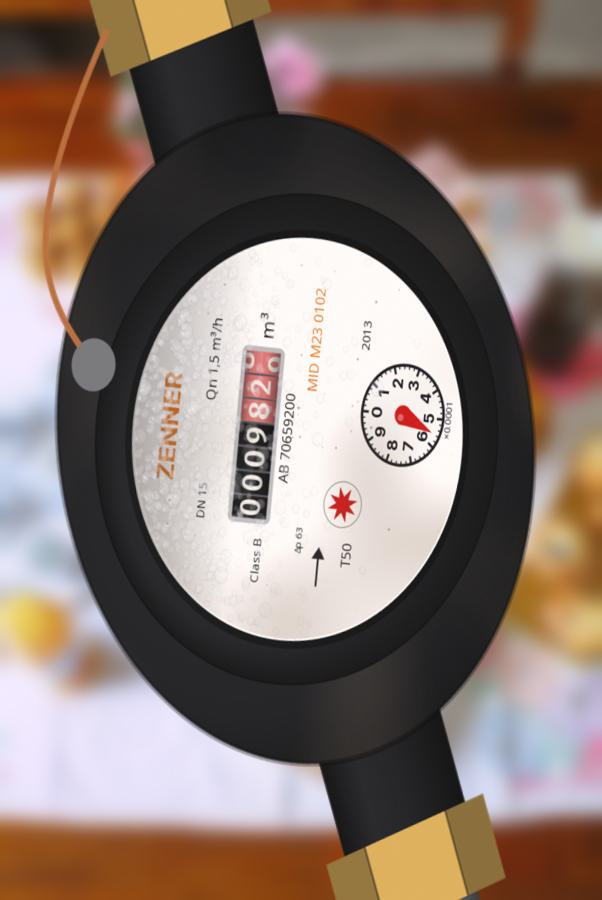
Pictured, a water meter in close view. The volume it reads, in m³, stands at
9.8285 m³
